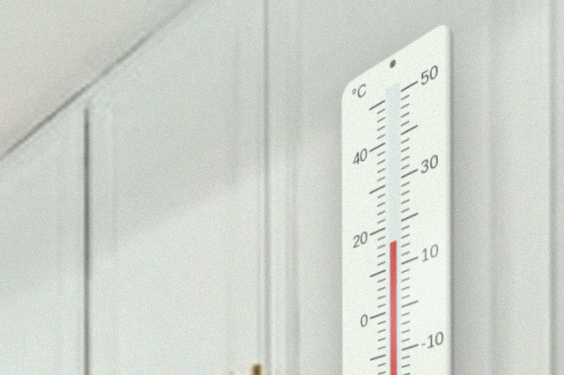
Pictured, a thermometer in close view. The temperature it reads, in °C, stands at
16 °C
